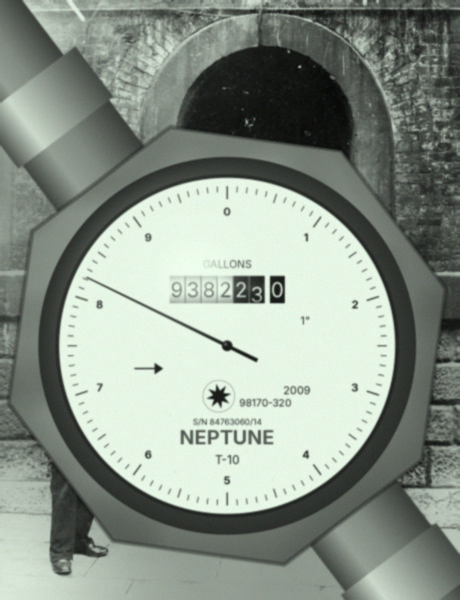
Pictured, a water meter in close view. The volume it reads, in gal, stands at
9382228.2 gal
